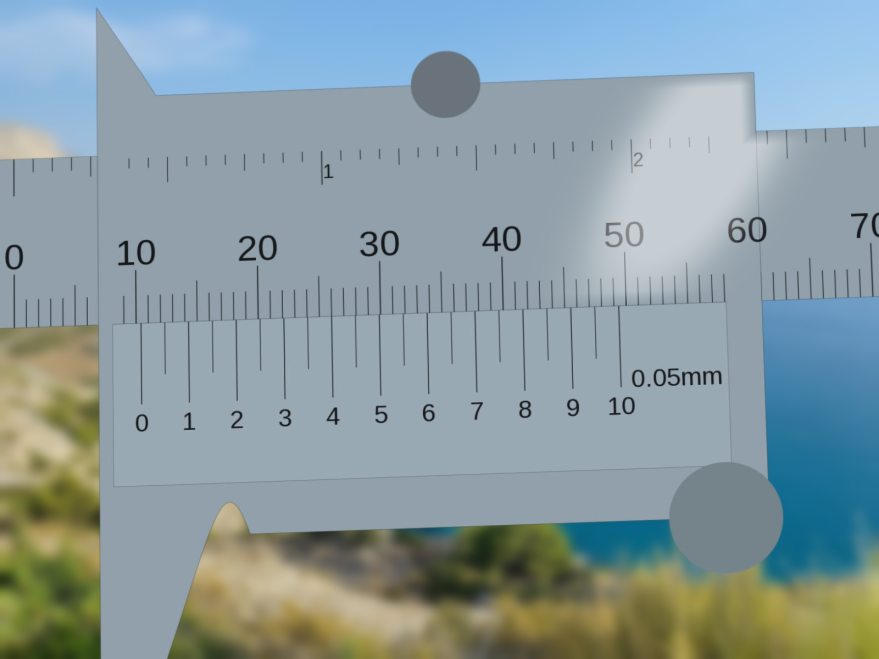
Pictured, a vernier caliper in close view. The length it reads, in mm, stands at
10.4 mm
